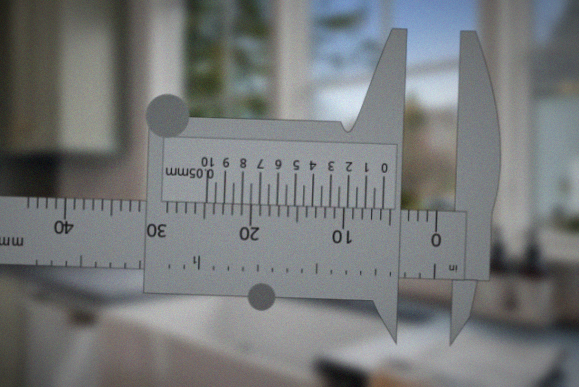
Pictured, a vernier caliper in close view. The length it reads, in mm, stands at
5.8 mm
